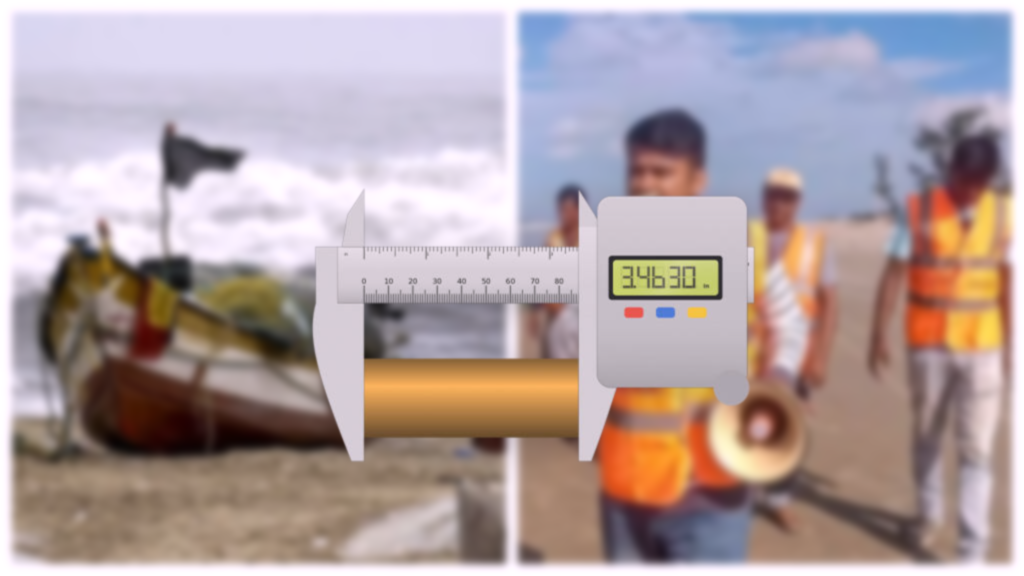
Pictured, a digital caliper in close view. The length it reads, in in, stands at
3.4630 in
